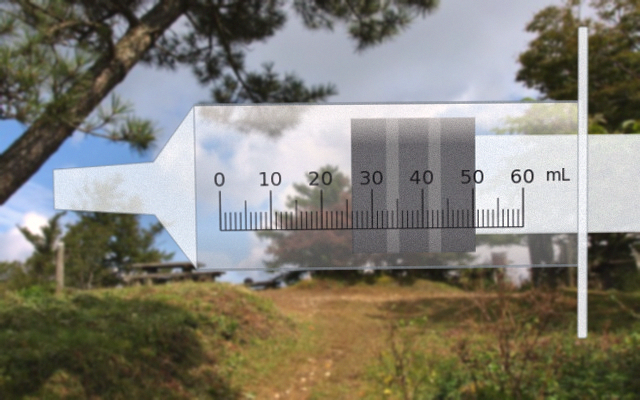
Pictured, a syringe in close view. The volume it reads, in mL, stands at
26 mL
